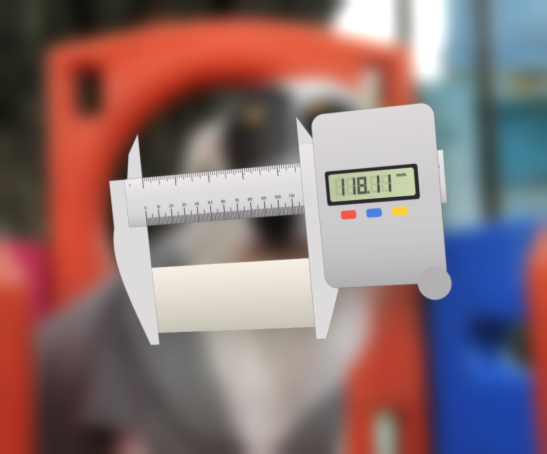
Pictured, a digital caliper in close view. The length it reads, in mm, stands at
118.11 mm
